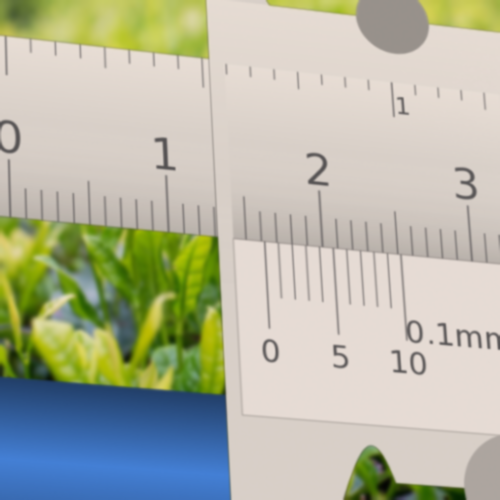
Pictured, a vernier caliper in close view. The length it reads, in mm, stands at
16.2 mm
